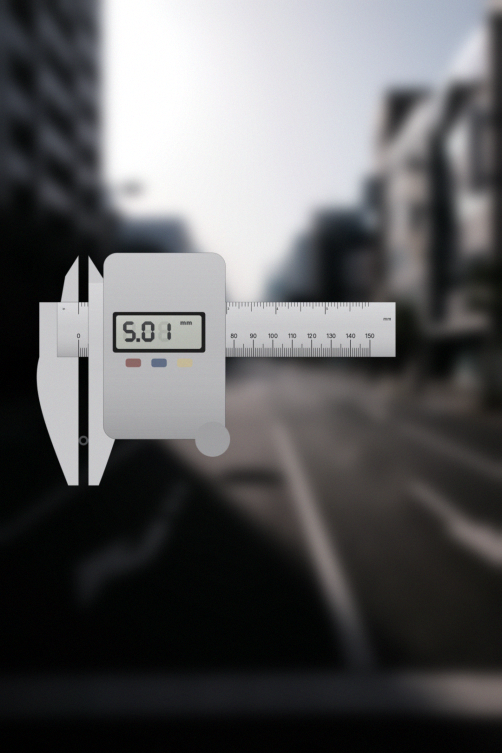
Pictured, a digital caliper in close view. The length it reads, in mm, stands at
5.01 mm
